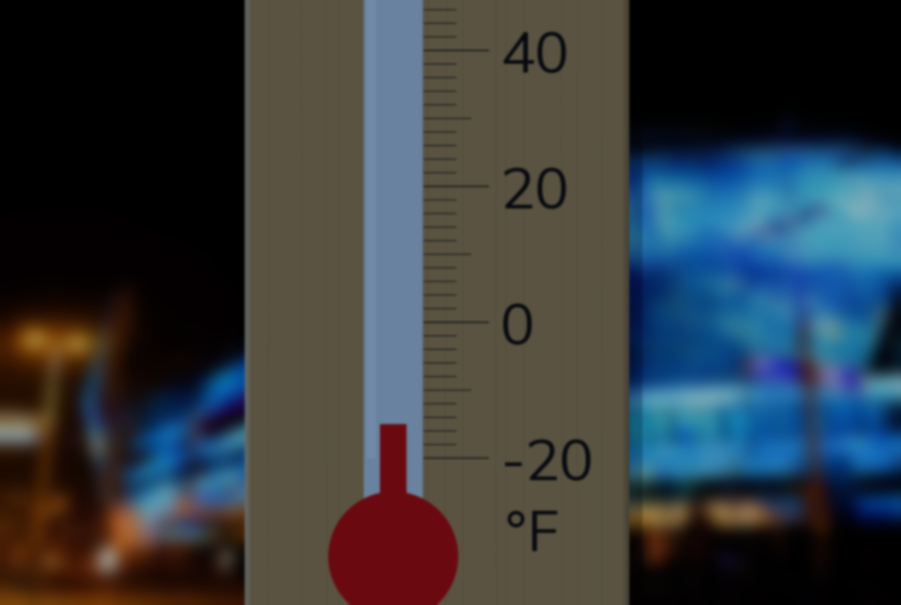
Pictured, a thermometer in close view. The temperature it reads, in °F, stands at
-15 °F
